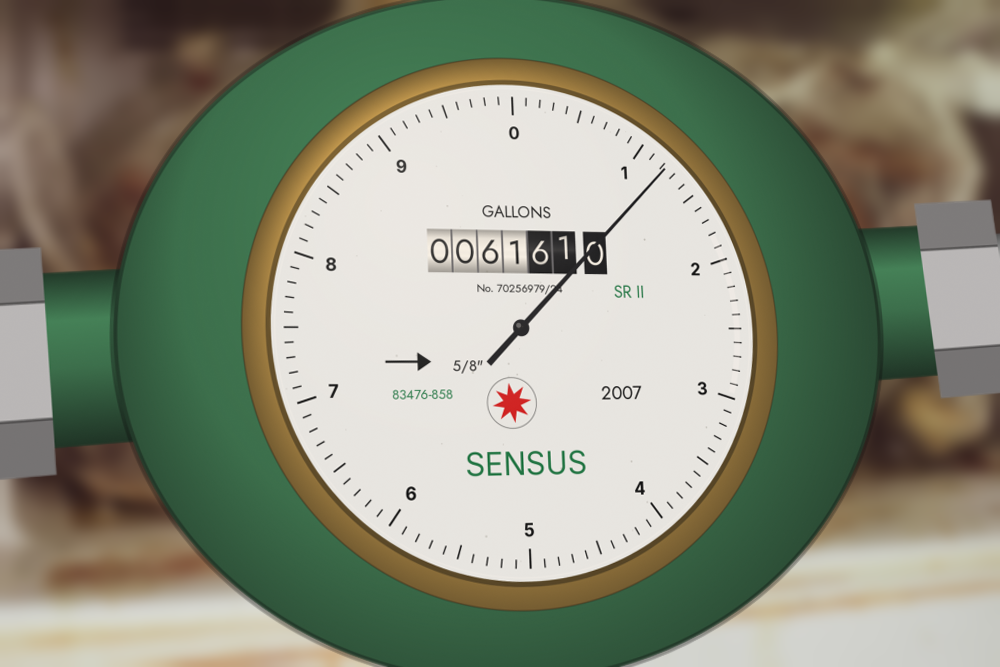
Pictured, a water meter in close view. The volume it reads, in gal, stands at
61611.2 gal
